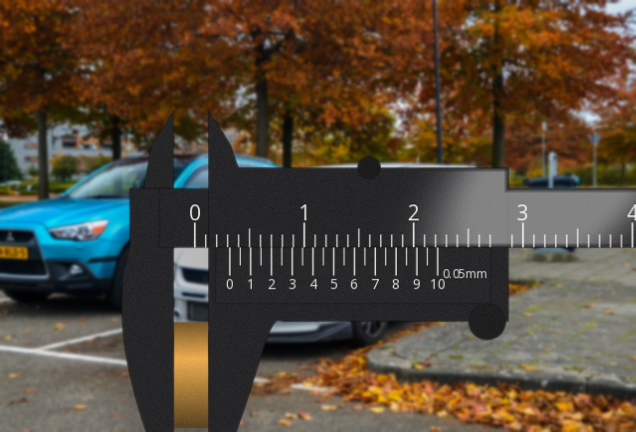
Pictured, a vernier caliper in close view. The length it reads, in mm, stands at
3.2 mm
